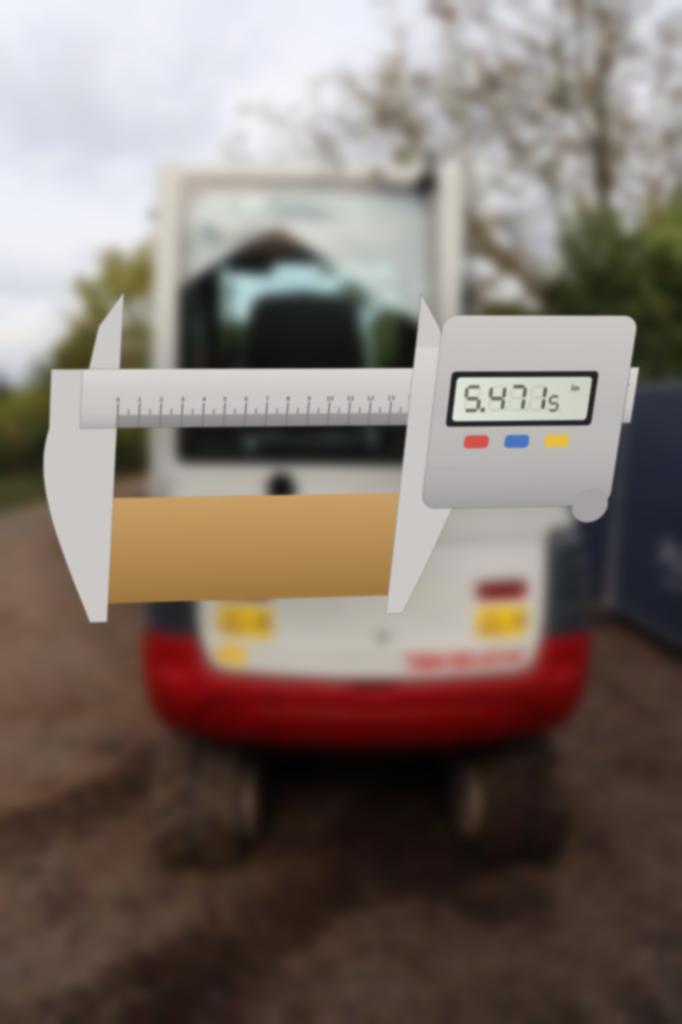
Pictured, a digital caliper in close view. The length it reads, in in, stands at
5.4715 in
